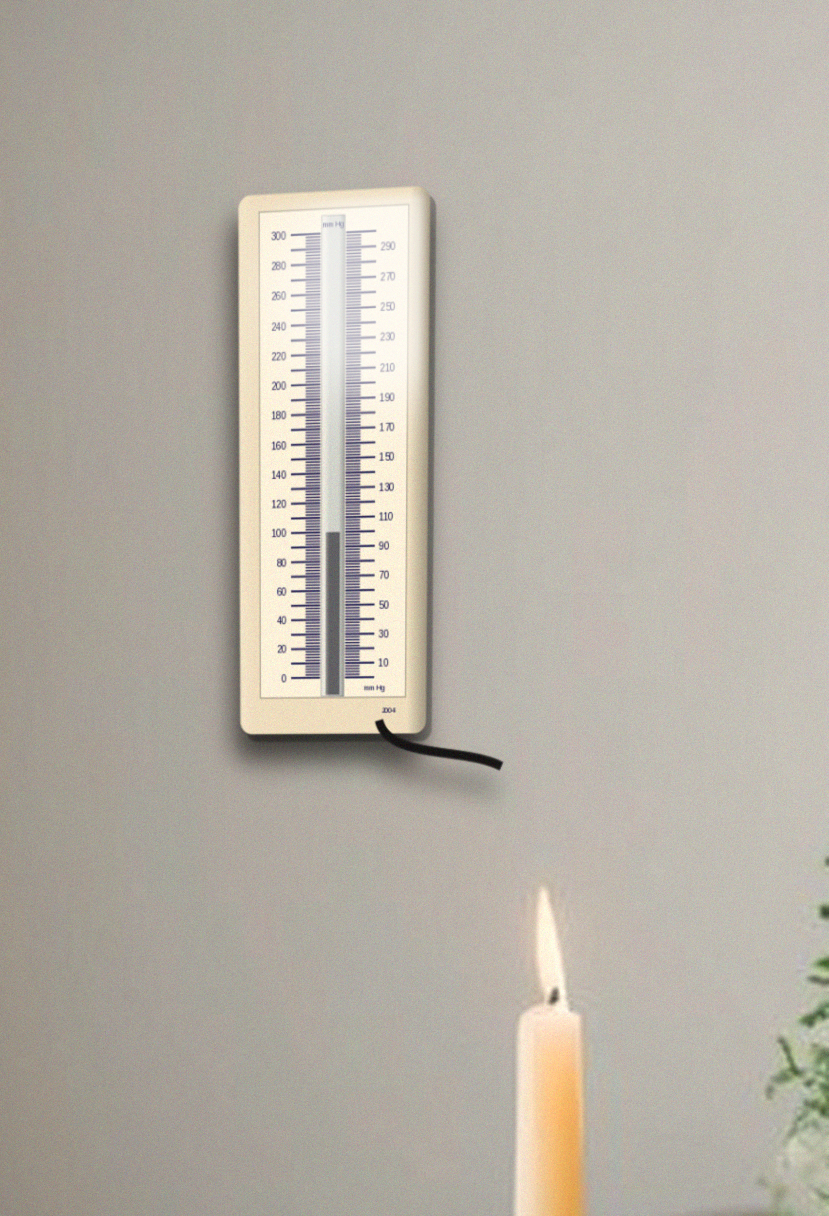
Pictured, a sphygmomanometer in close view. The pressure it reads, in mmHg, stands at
100 mmHg
